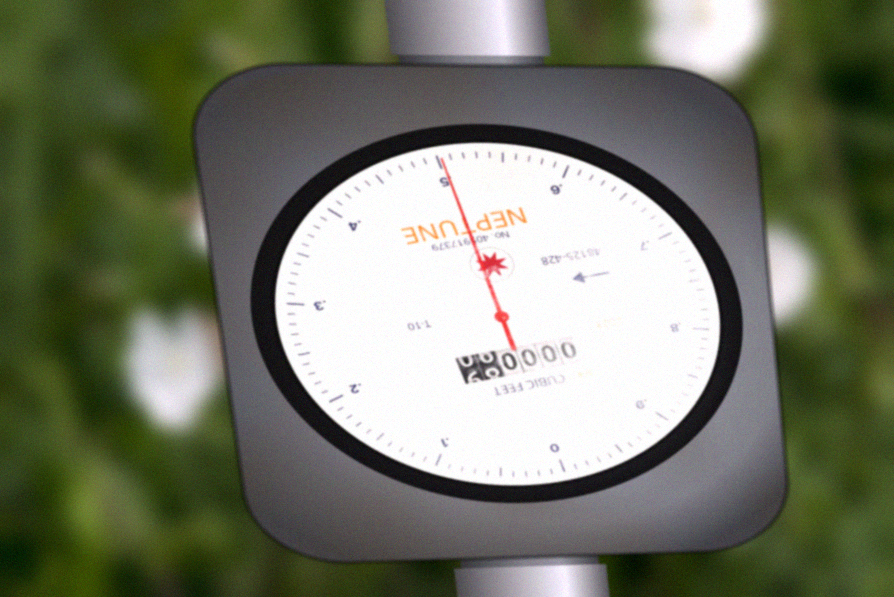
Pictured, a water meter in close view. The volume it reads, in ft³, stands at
89.50 ft³
